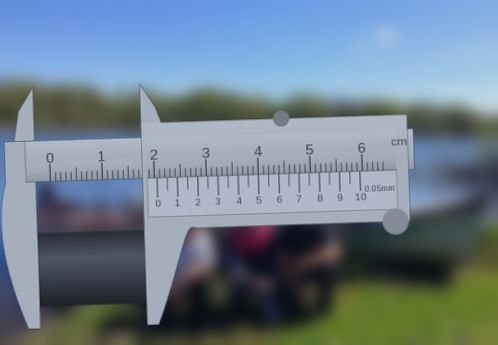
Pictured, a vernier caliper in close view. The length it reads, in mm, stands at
20.5 mm
